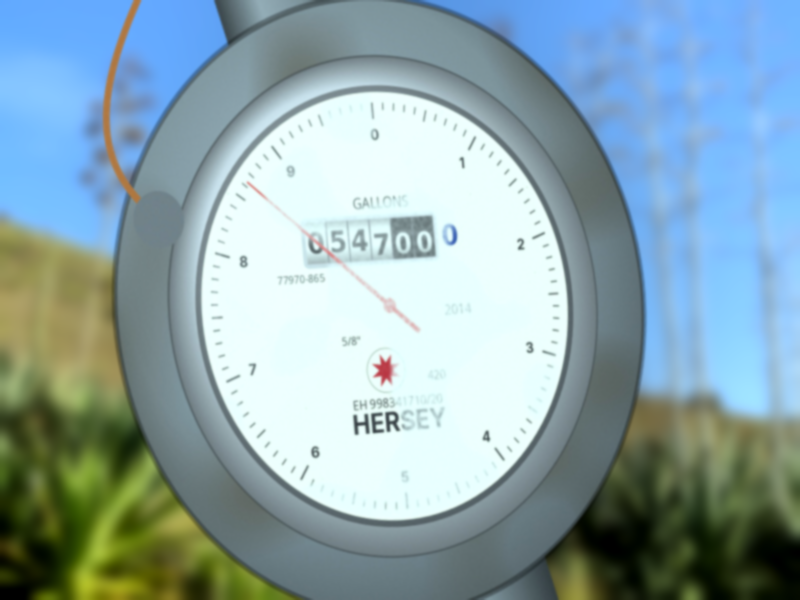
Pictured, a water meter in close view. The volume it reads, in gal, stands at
546998.6 gal
